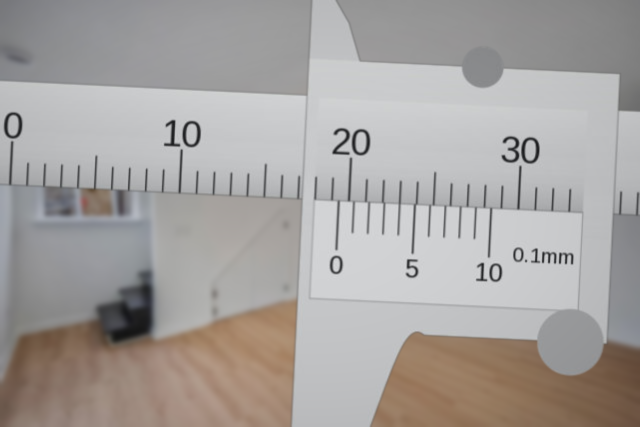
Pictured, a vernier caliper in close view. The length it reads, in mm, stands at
19.4 mm
